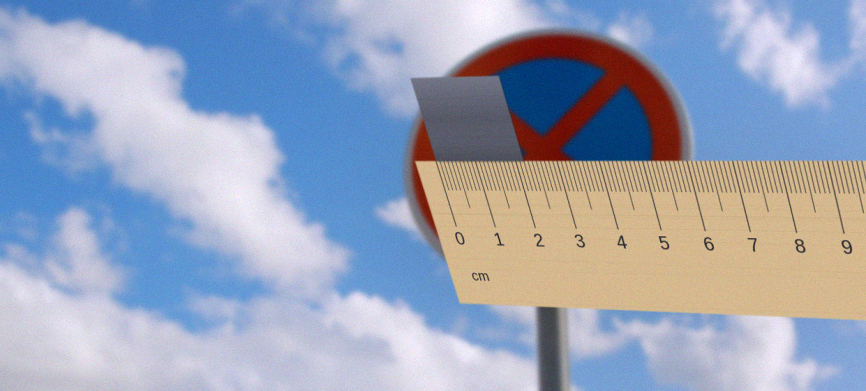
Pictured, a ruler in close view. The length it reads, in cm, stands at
2.2 cm
